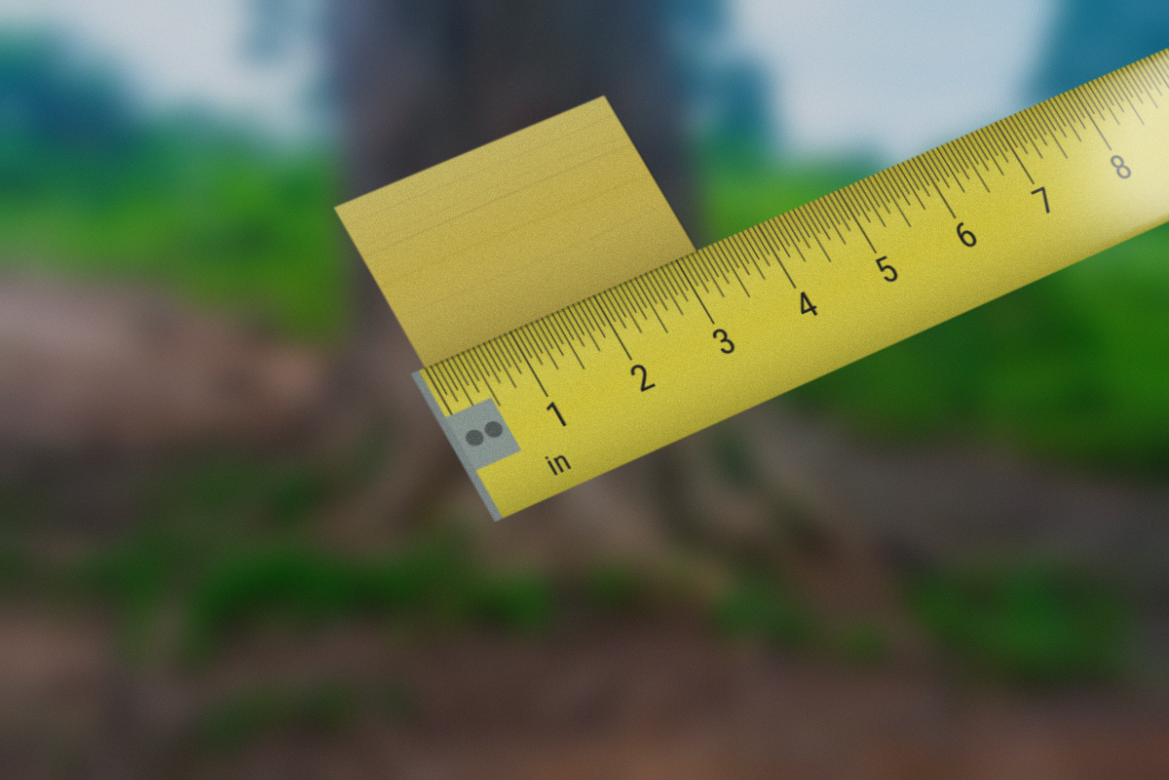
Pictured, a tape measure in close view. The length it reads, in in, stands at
3.25 in
